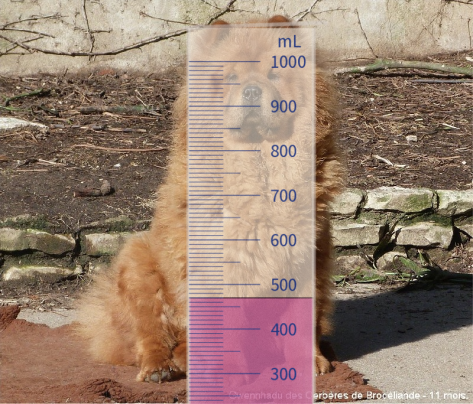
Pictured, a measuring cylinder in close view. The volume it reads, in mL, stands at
470 mL
